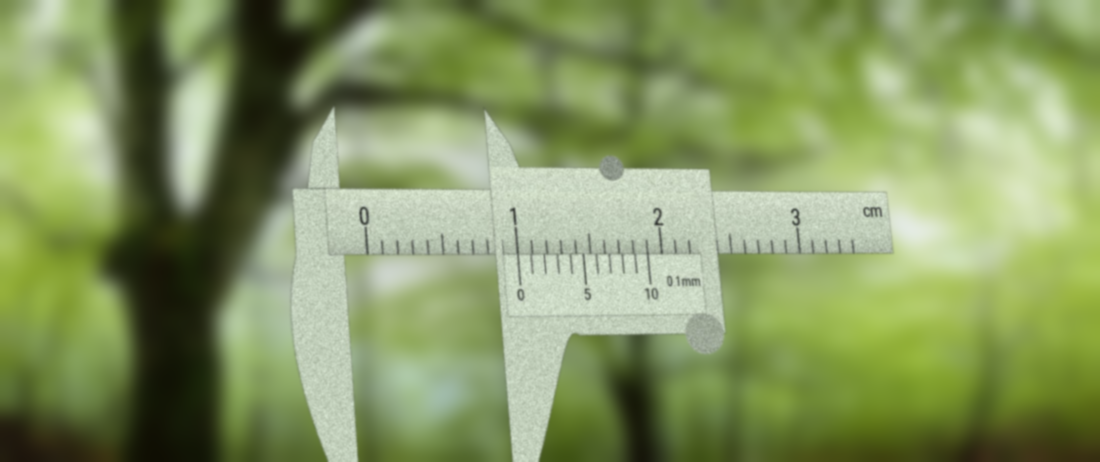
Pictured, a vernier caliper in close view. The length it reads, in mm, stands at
10.0 mm
